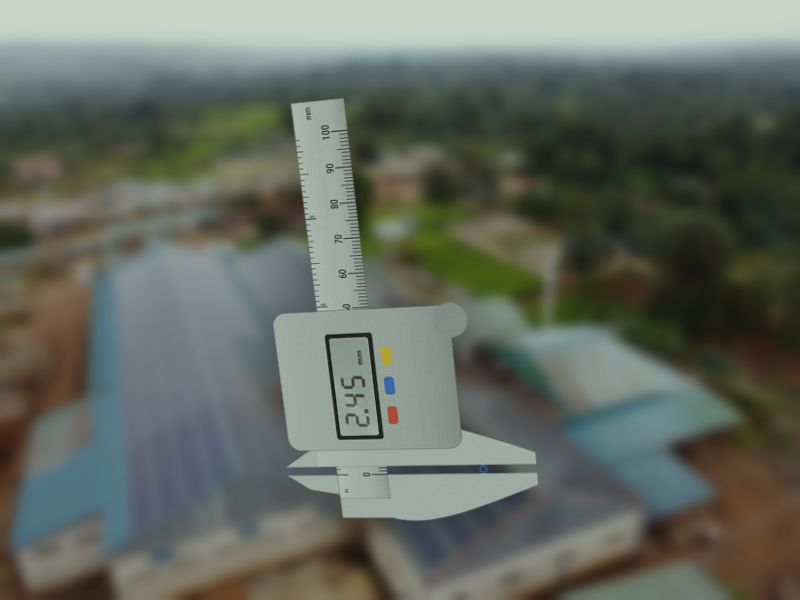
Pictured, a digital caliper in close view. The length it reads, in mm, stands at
2.45 mm
